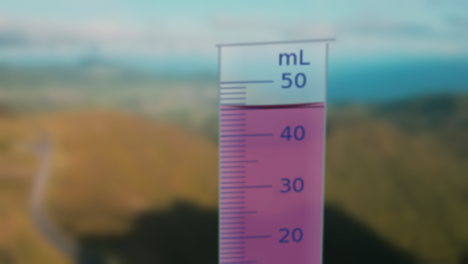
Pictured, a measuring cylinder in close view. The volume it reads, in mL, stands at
45 mL
